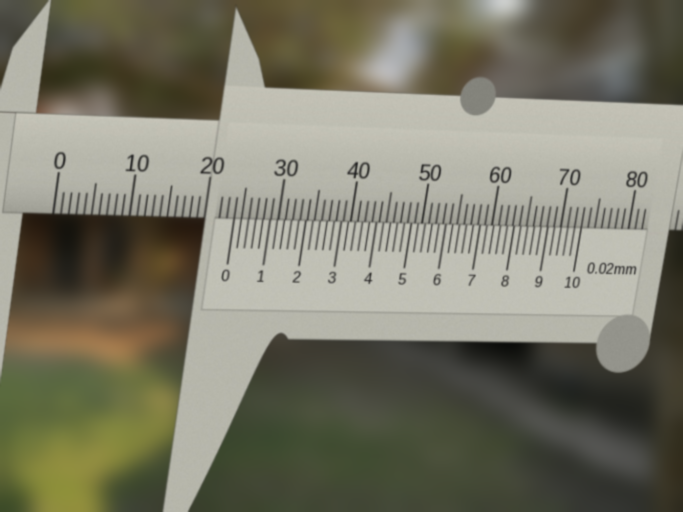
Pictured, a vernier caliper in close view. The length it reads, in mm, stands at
24.0 mm
